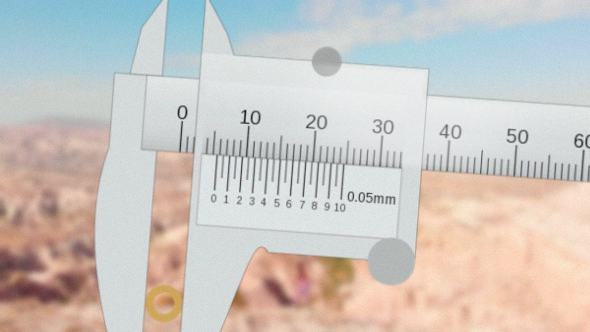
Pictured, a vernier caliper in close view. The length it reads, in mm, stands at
5.6 mm
